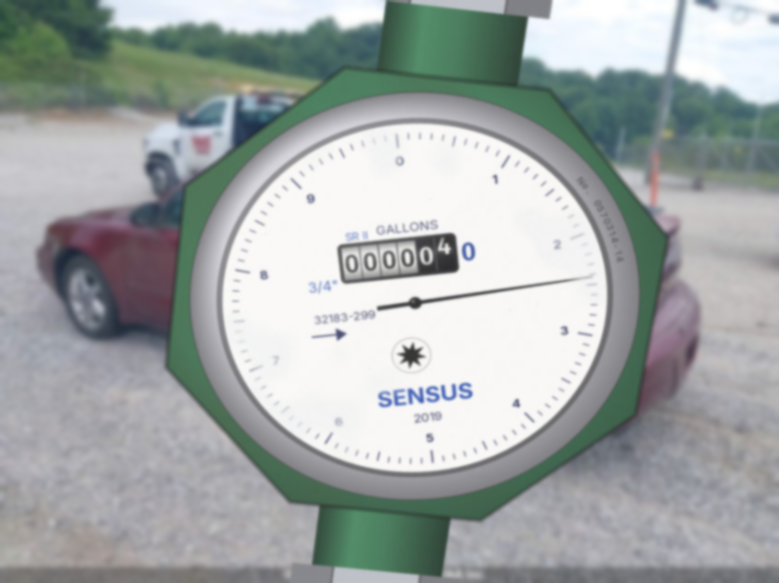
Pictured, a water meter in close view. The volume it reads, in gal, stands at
42.4 gal
